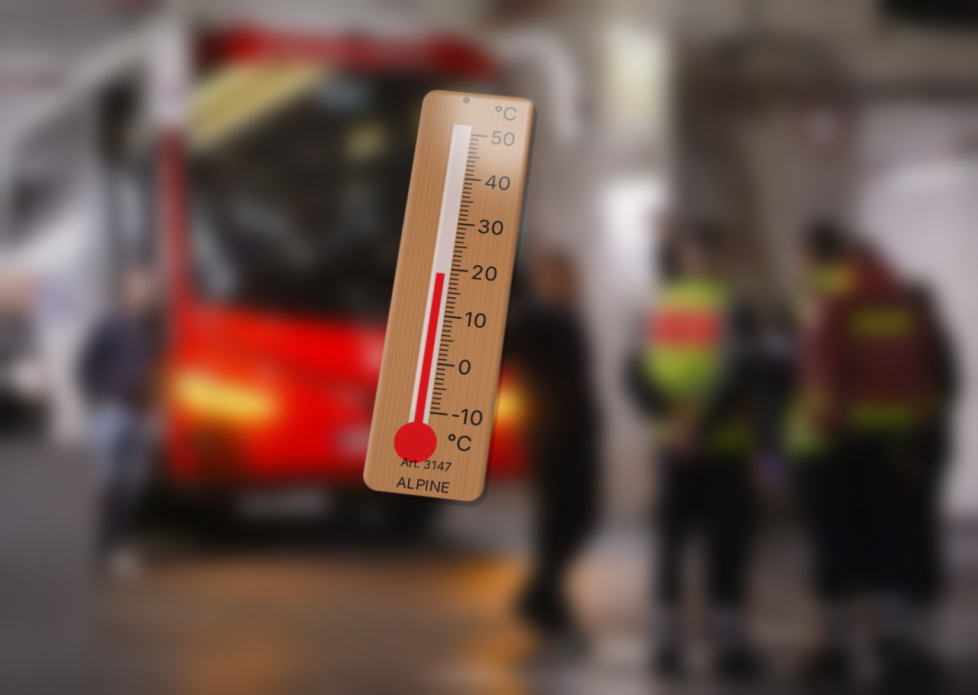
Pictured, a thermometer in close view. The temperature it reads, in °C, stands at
19 °C
